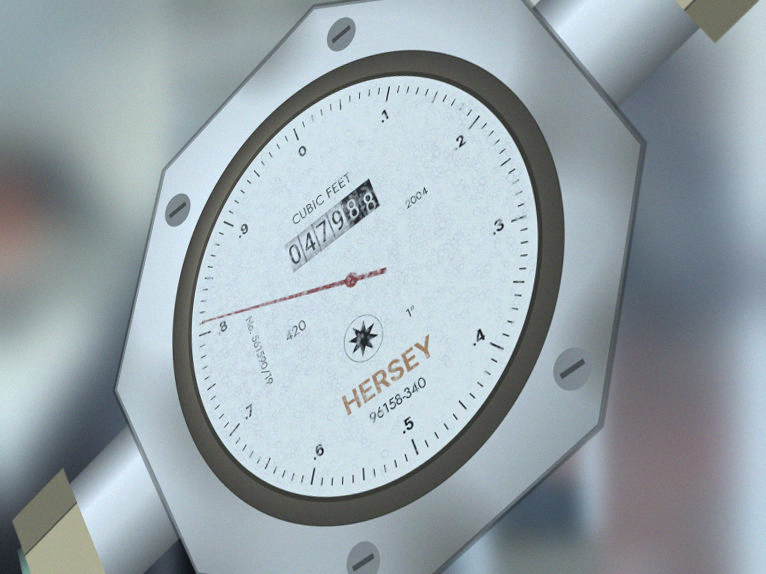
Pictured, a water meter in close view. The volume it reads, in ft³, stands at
47987.81 ft³
